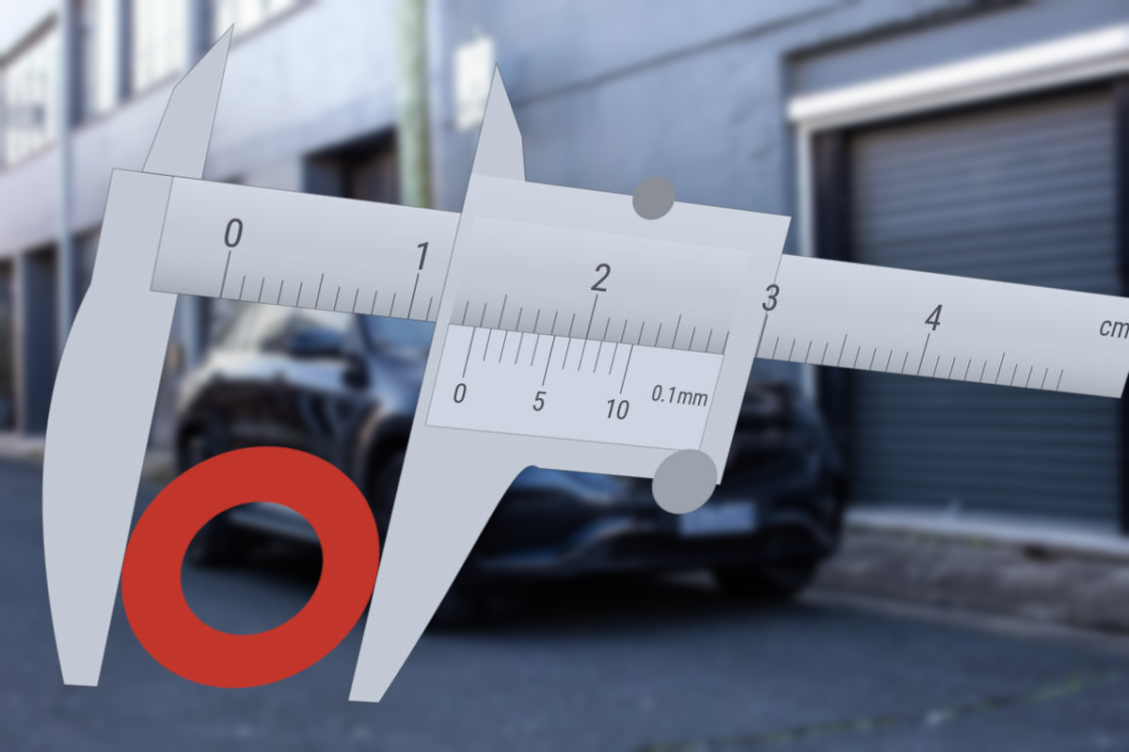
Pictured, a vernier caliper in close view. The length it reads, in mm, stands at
13.7 mm
